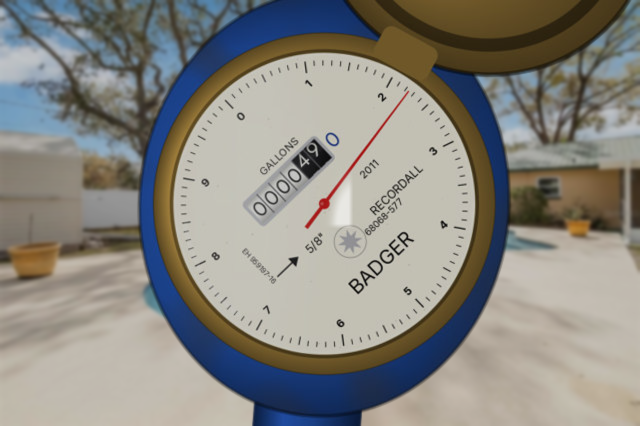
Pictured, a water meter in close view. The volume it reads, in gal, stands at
492.2 gal
